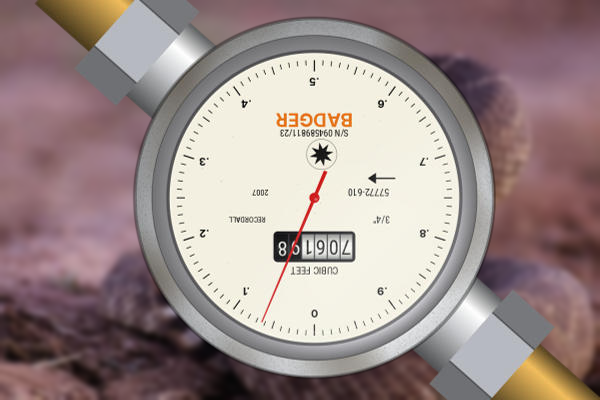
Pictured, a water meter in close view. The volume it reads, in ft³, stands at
706198.06 ft³
